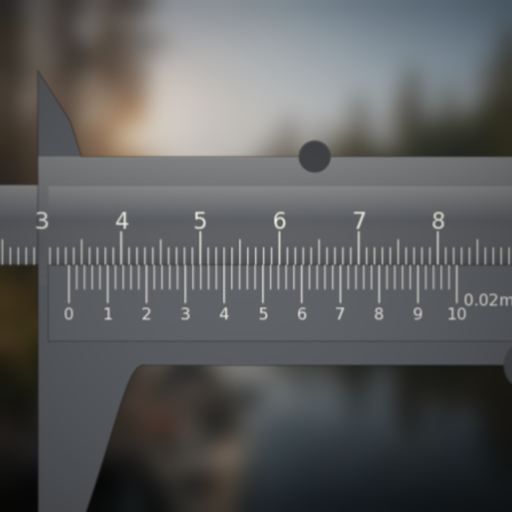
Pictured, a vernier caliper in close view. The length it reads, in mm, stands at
33.4 mm
